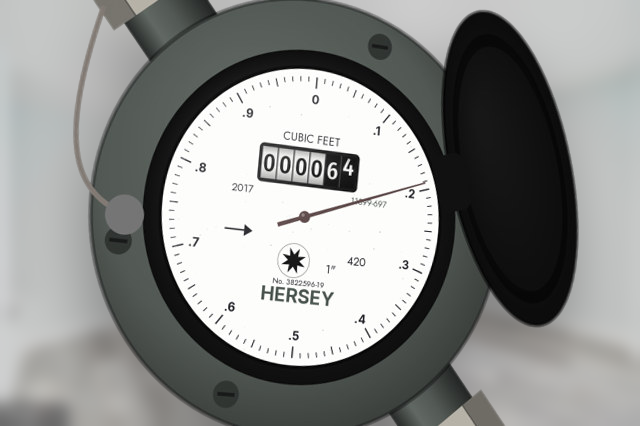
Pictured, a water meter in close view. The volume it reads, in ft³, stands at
64.19 ft³
